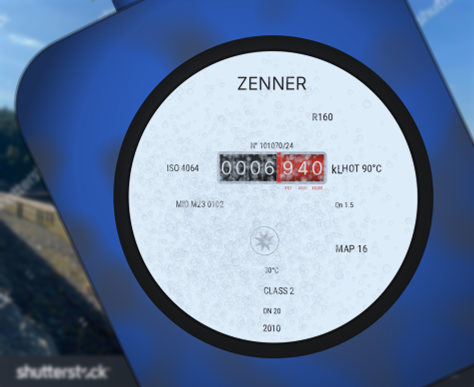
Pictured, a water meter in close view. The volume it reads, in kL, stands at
6.940 kL
